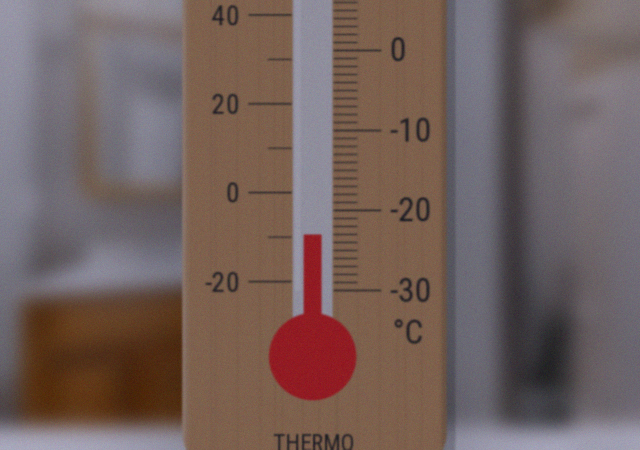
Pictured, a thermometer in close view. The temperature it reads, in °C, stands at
-23 °C
